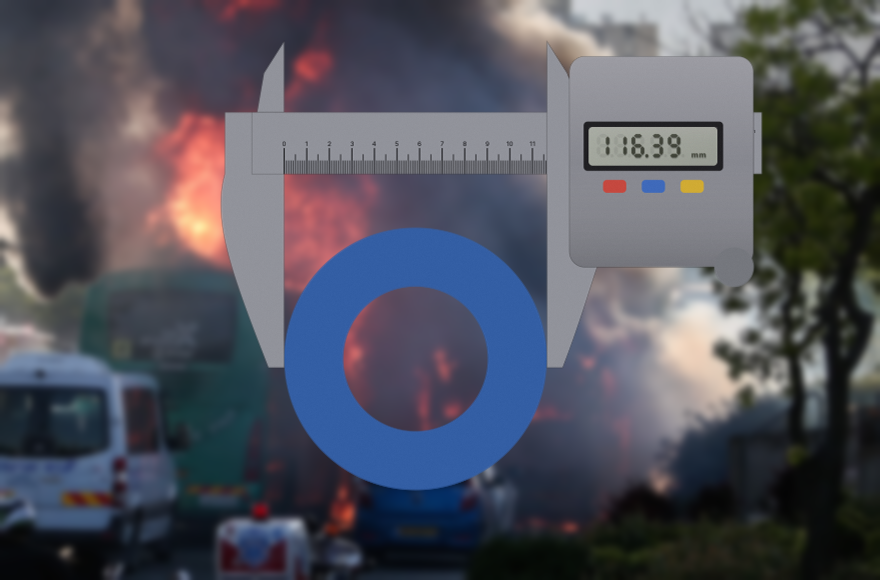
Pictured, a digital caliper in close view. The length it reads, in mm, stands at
116.39 mm
